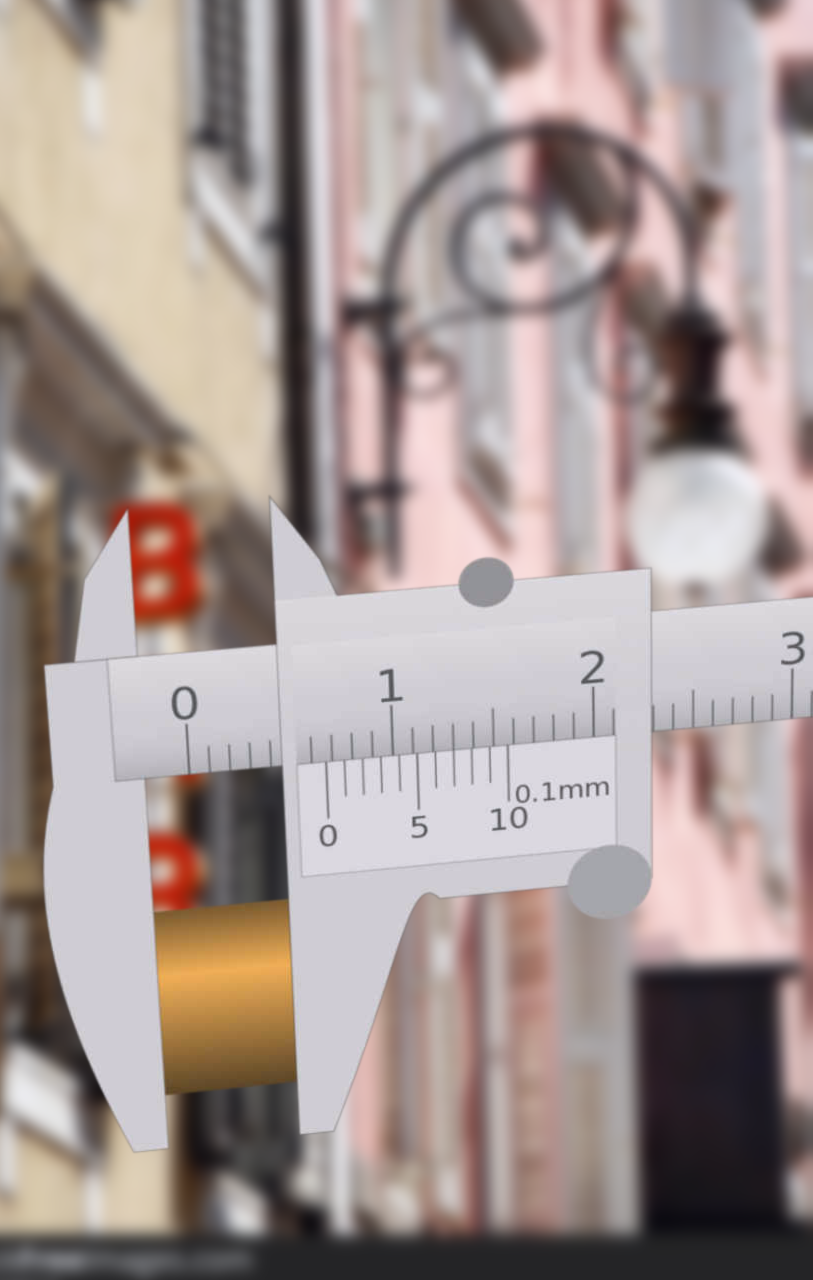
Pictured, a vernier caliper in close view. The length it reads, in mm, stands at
6.7 mm
